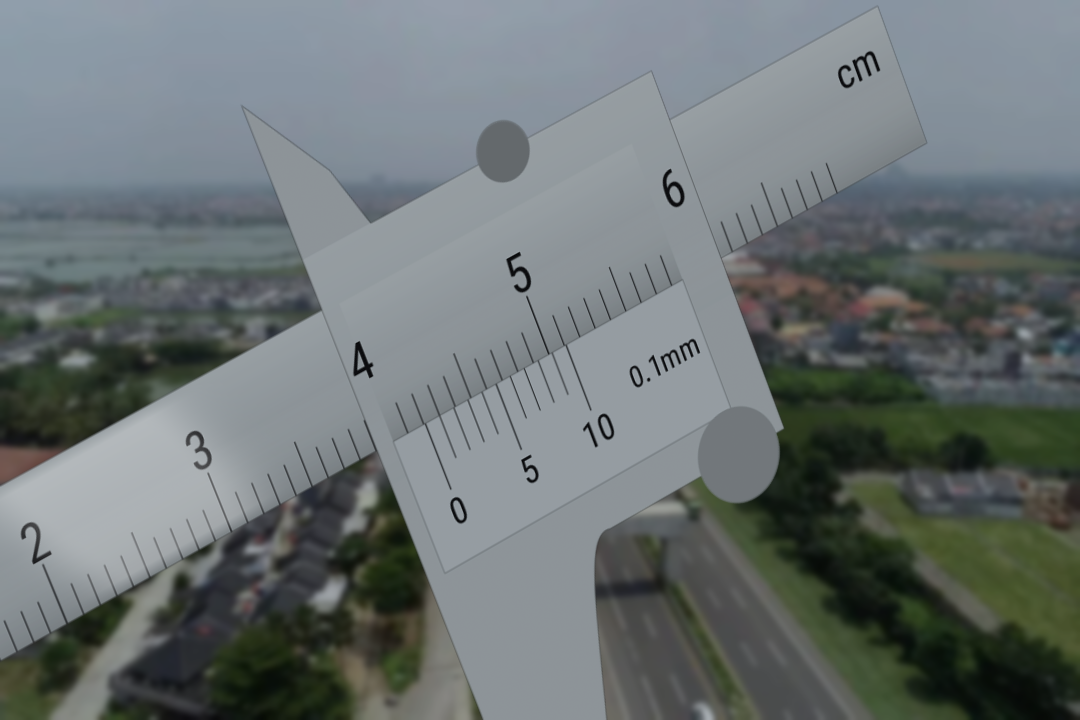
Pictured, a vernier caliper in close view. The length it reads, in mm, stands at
42.1 mm
